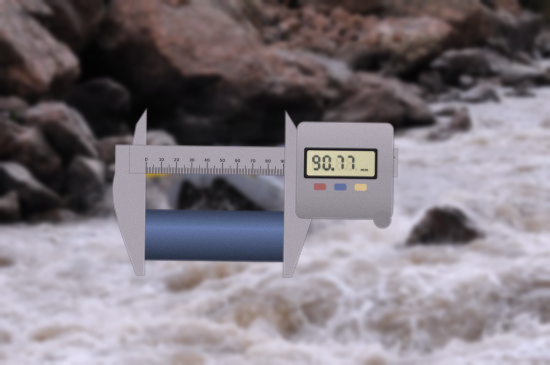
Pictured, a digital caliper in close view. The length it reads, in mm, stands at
90.77 mm
